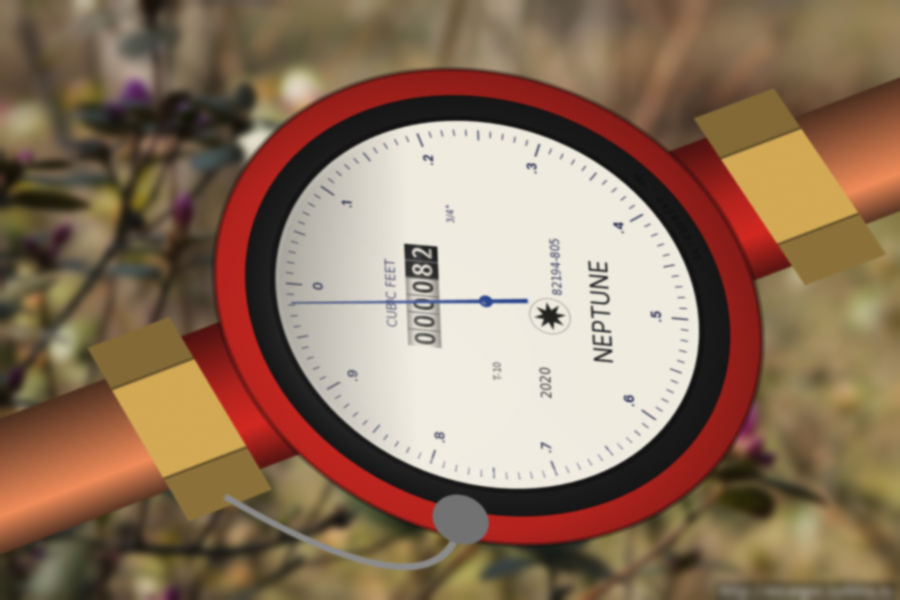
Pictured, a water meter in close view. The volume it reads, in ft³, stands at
81.98 ft³
